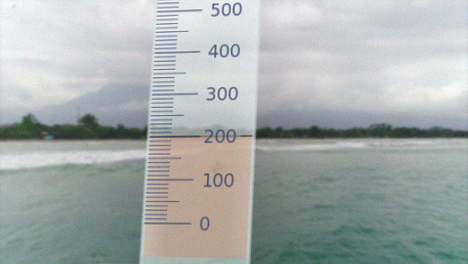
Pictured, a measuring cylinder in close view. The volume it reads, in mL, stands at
200 mL
